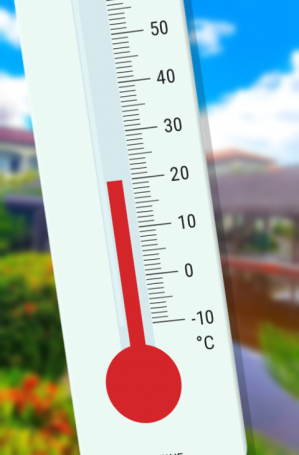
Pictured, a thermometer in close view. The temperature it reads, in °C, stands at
20 °C
